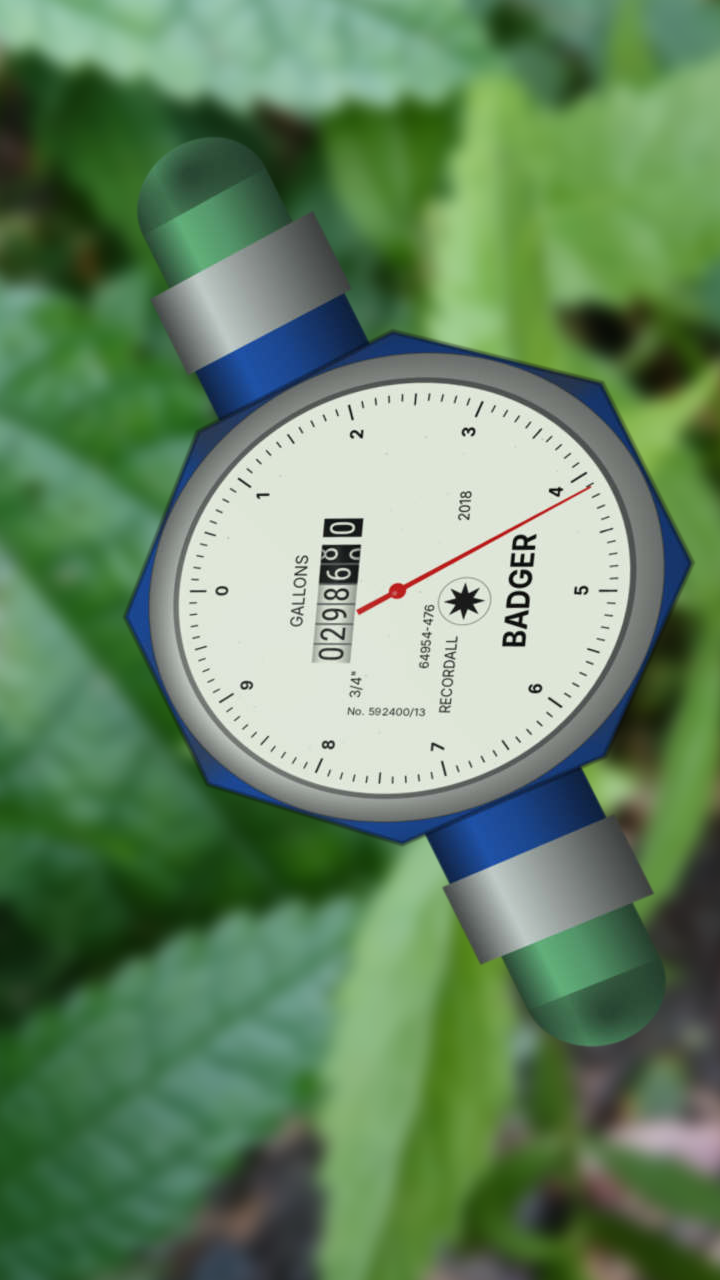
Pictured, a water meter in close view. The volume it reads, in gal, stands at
298684.1 gal
